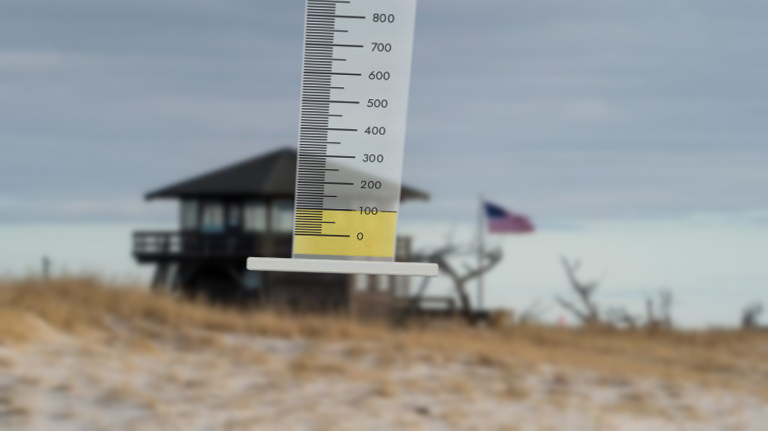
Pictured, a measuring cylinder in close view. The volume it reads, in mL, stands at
100 mL
